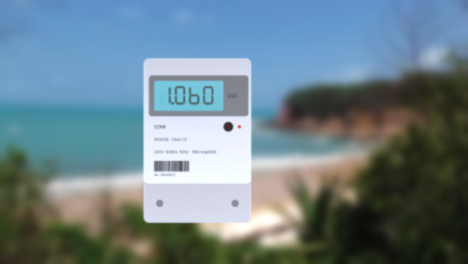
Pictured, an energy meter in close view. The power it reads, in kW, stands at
1.060 kW
